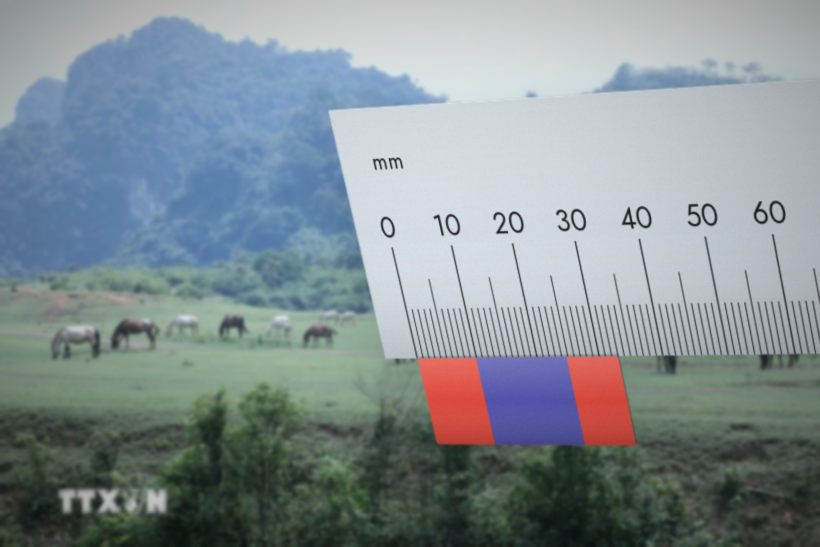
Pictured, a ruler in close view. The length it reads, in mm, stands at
33 mm
